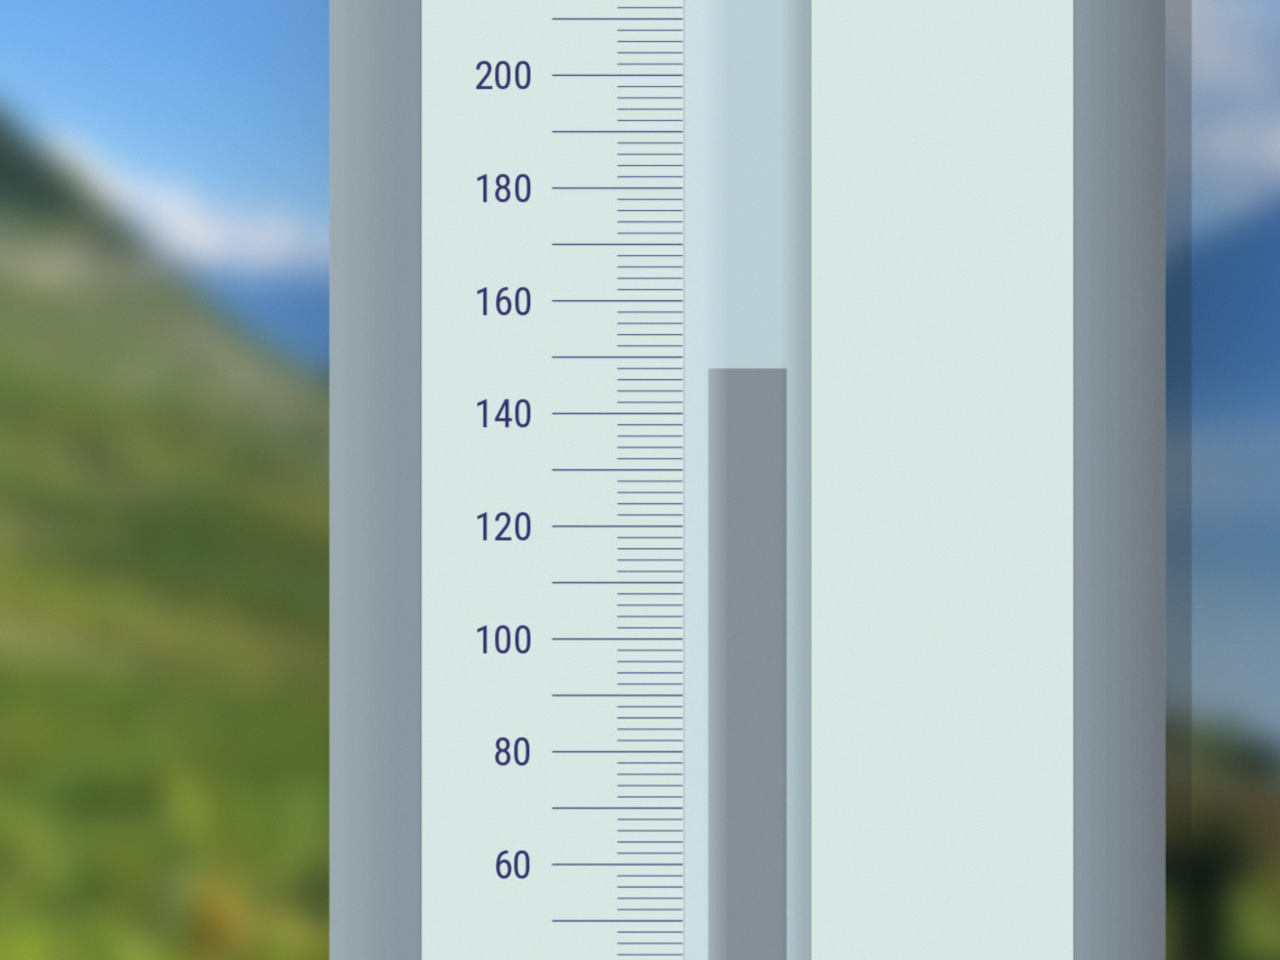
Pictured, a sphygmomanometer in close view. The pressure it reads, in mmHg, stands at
148 mmHg
